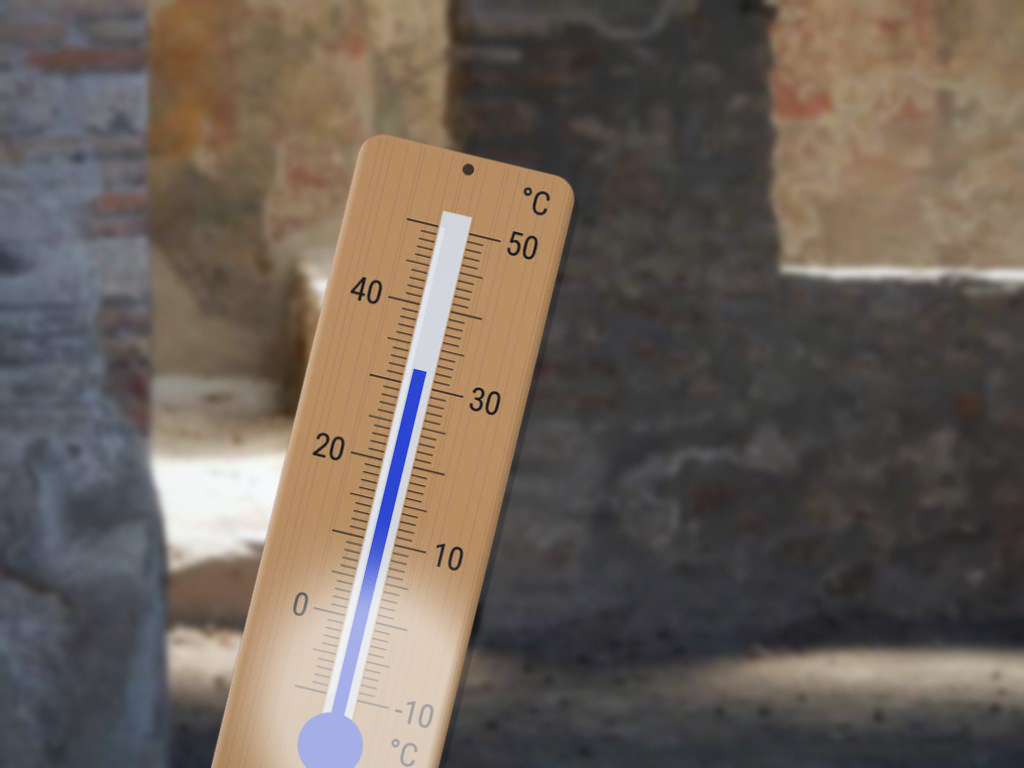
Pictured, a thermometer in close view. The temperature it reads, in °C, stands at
32 °C
